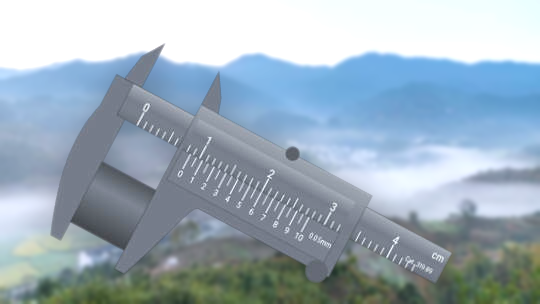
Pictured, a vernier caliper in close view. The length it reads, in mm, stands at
8.6 mm
